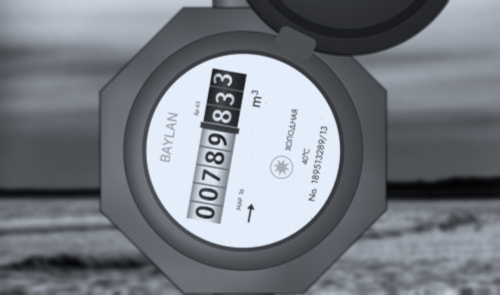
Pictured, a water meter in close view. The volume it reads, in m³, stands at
789.833 m³
